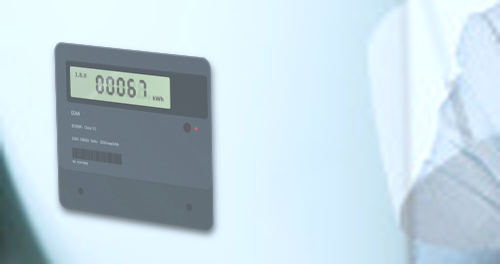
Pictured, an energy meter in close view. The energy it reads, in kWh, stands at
67 kWh
